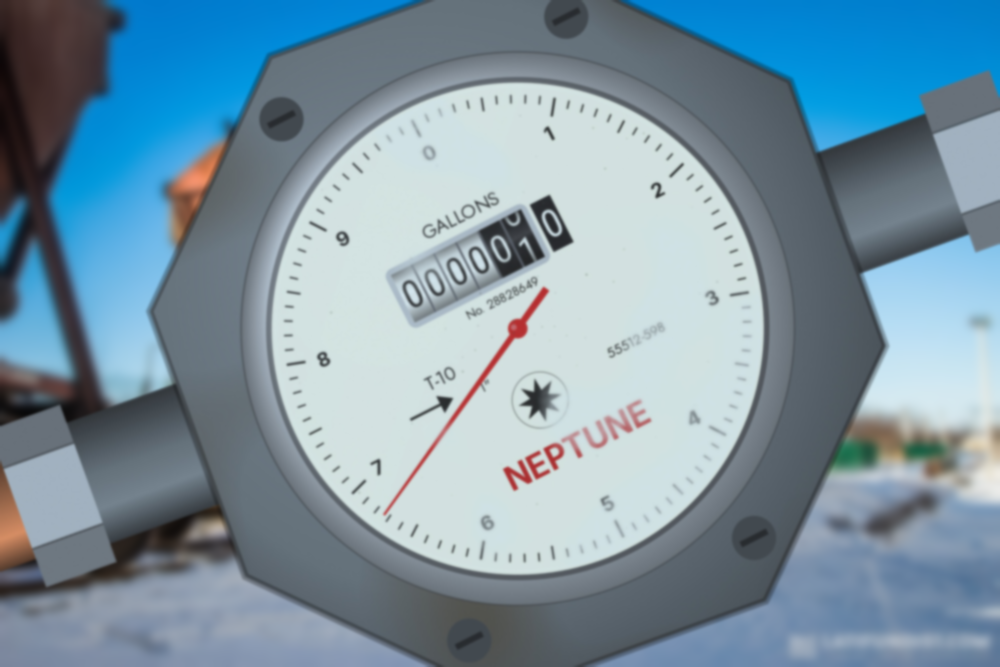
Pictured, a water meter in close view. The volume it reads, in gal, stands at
6.7 gal
